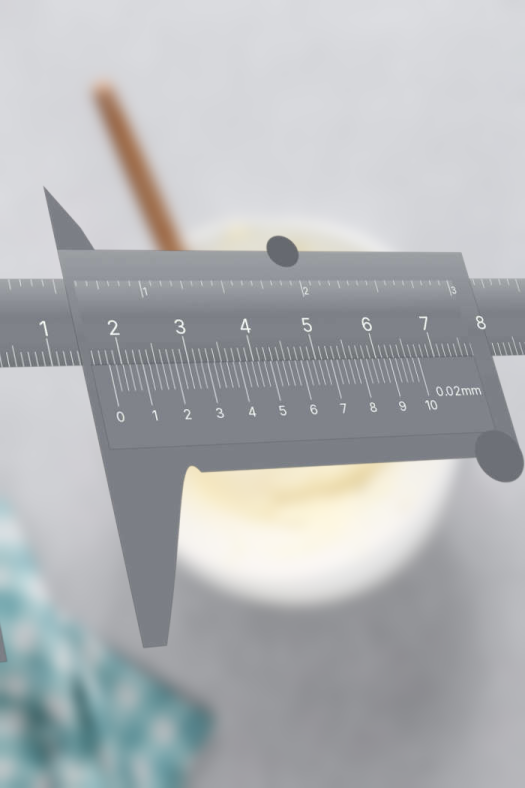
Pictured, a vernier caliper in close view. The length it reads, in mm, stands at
18.2 mm
